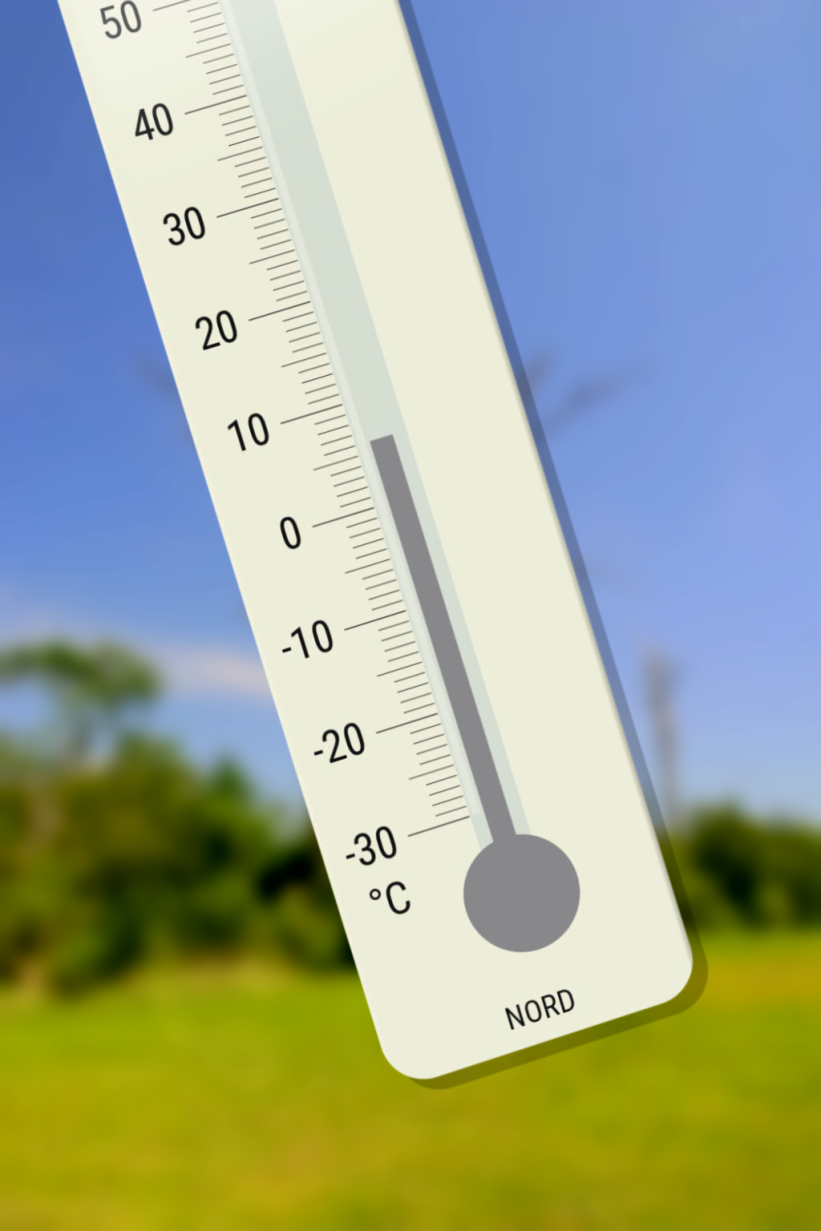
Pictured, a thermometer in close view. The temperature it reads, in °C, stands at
6 °C
